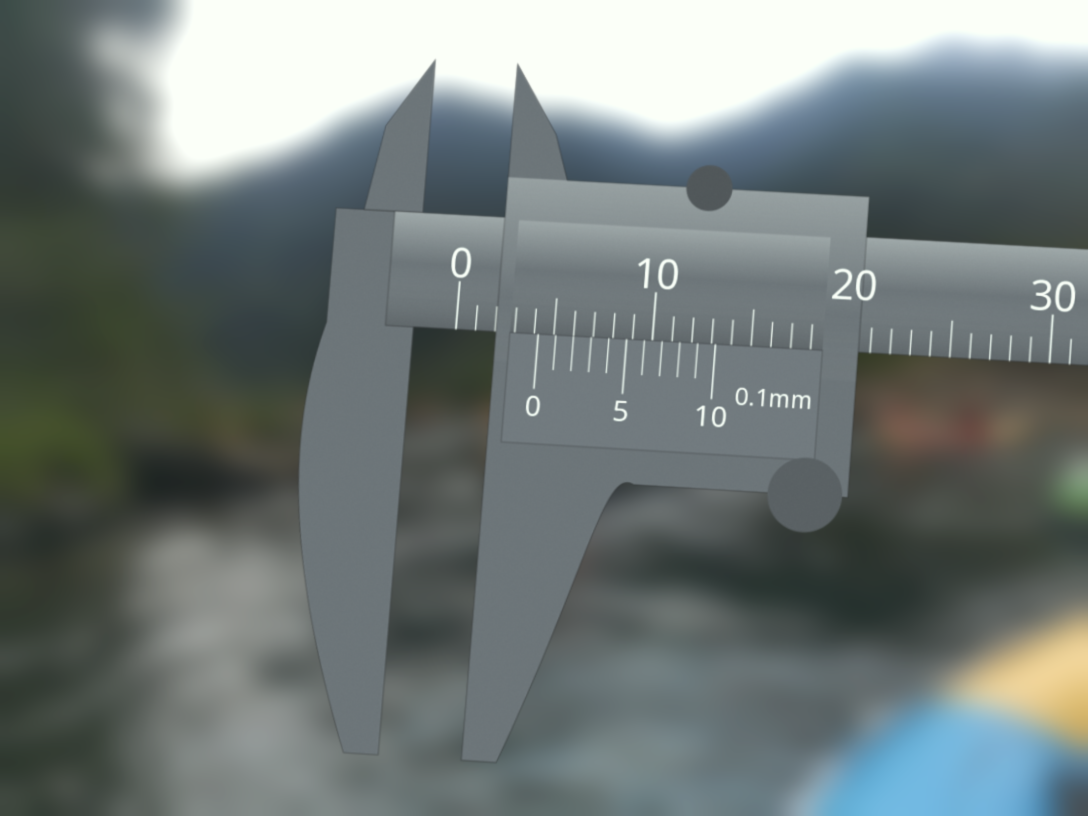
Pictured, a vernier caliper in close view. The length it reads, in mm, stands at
4.2 mm
